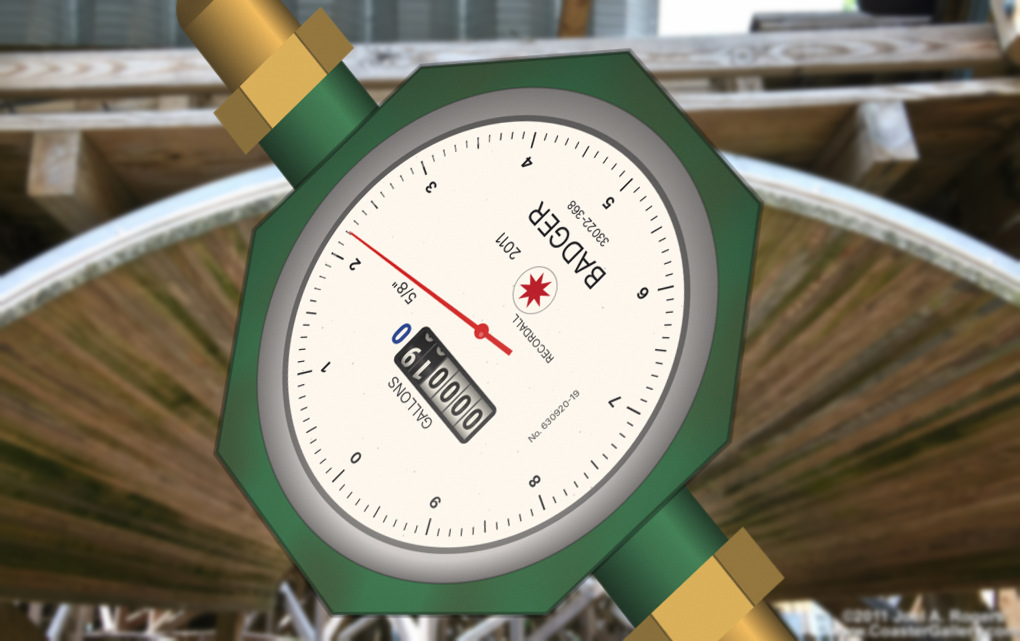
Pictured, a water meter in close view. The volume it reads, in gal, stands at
192.2 gal
